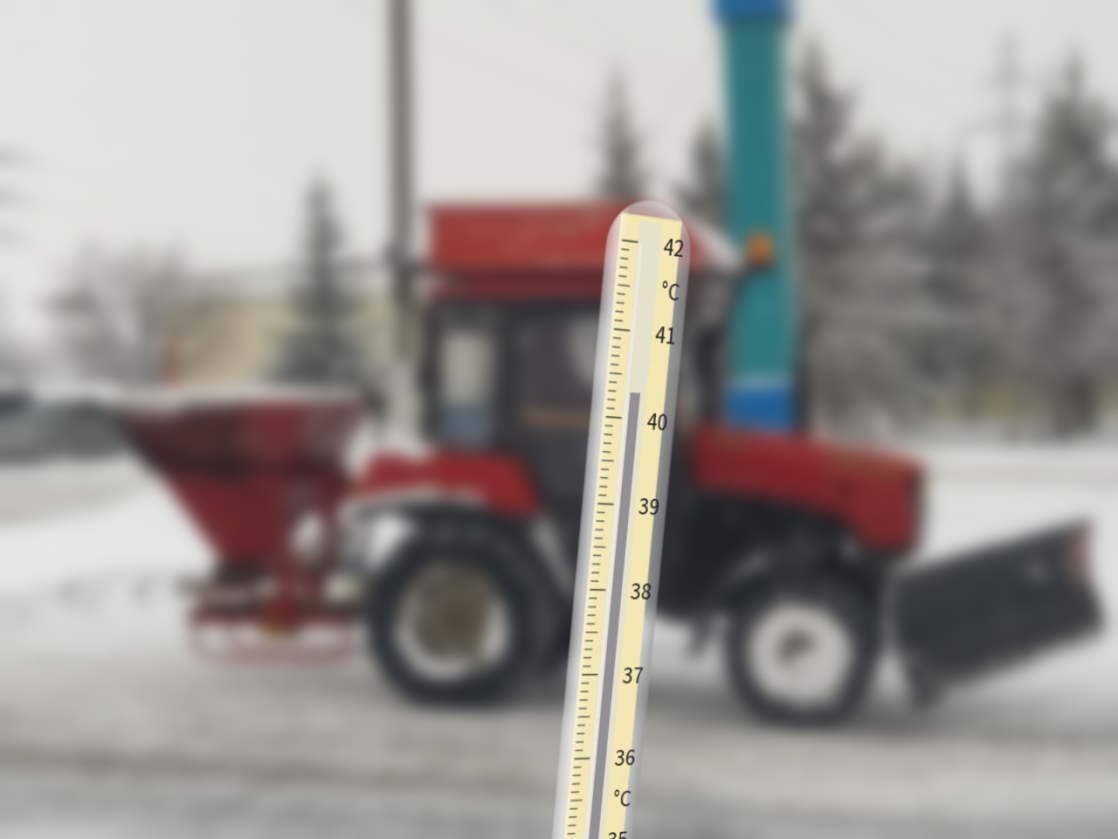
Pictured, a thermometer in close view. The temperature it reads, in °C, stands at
40.3 °C
